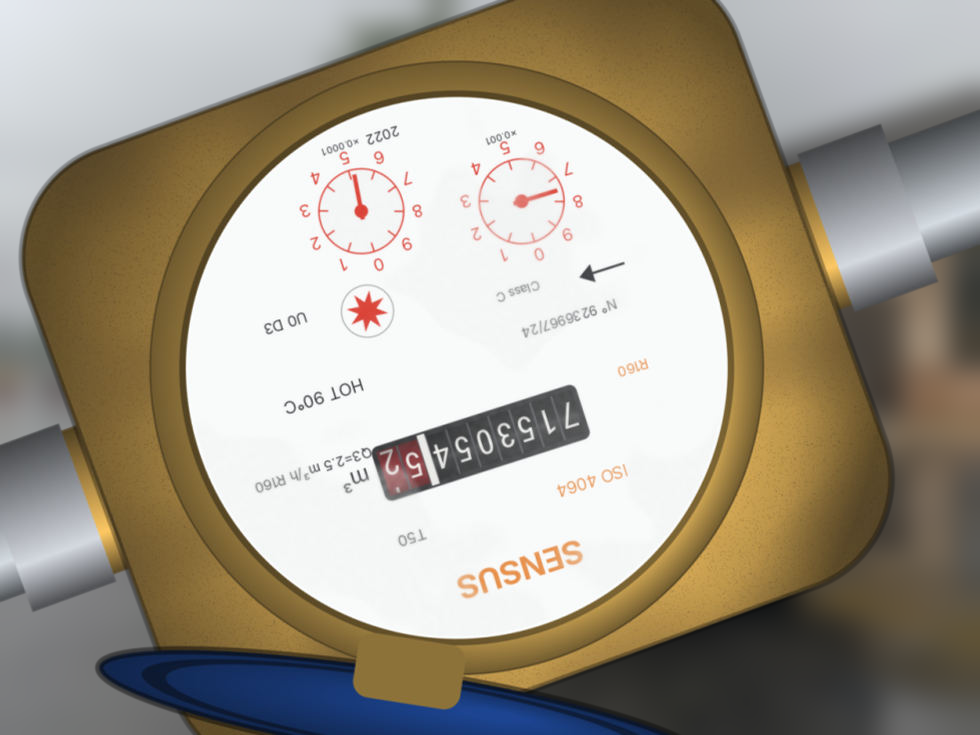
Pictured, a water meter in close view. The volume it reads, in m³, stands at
7153054.5175 m³
